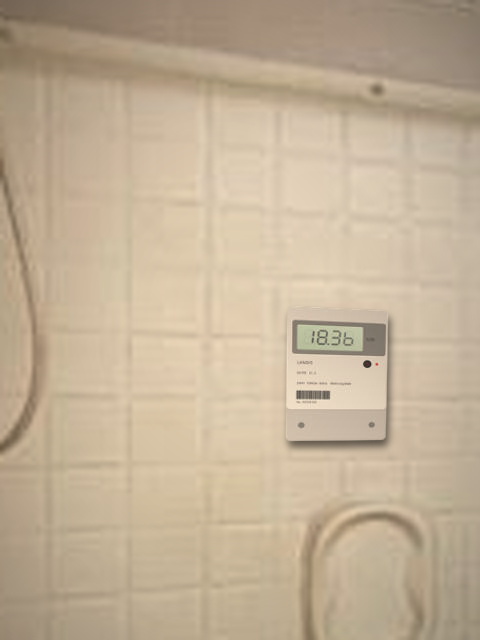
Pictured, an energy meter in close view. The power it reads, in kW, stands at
18.36 kW
